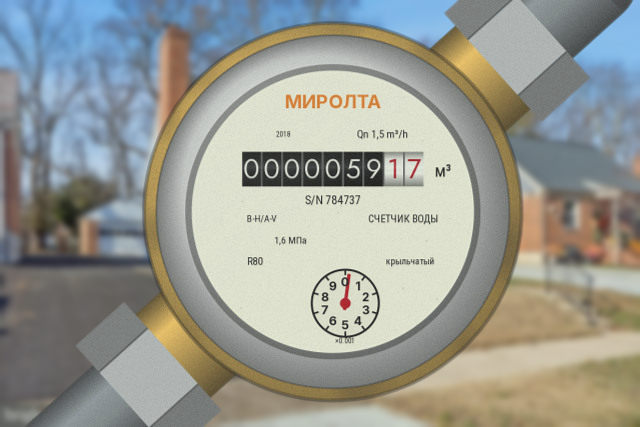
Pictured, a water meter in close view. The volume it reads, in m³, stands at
59.170 m³
